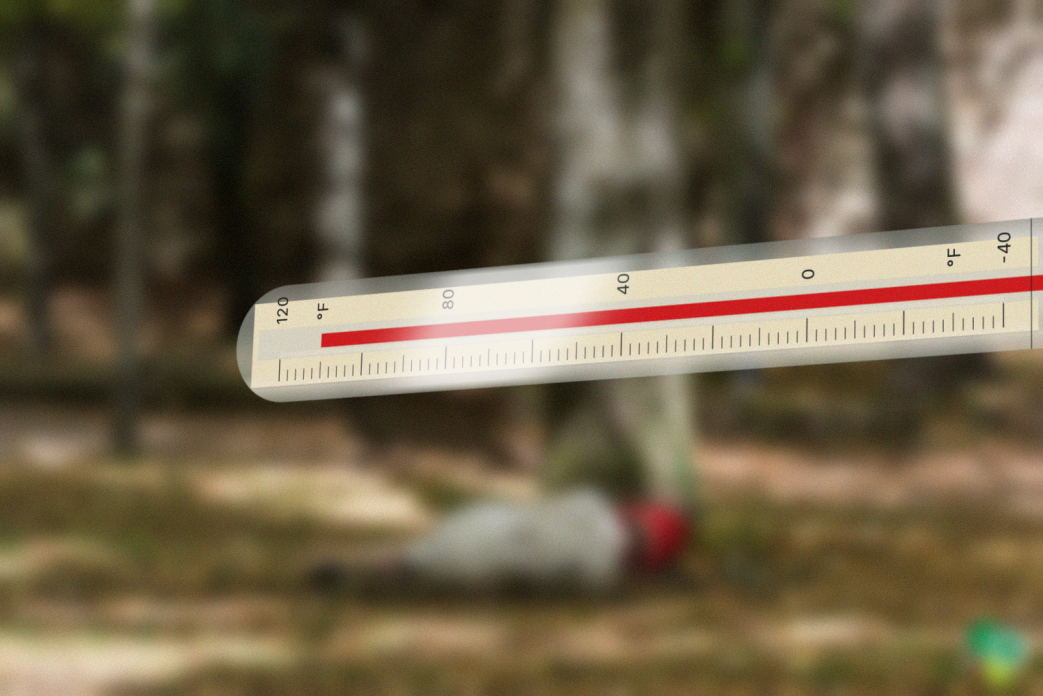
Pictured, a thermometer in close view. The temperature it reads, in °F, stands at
110 °F
